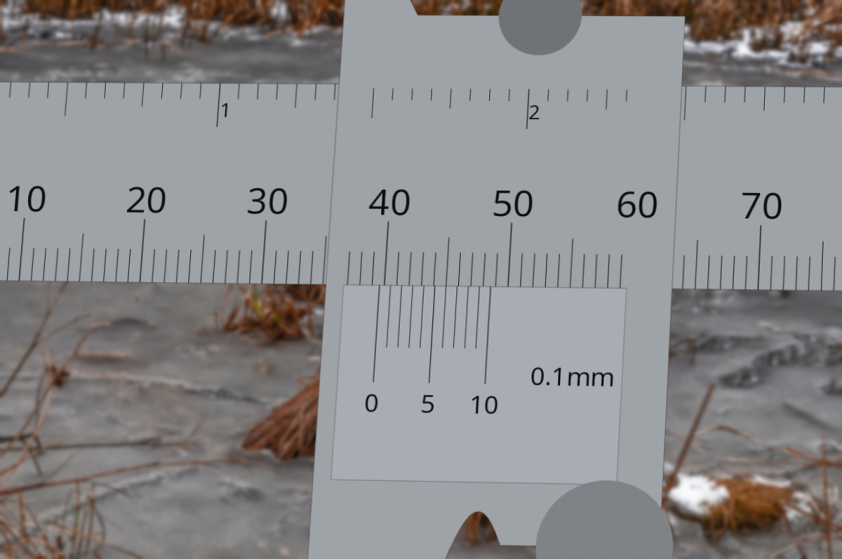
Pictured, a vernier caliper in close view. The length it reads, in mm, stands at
39.6 mm
